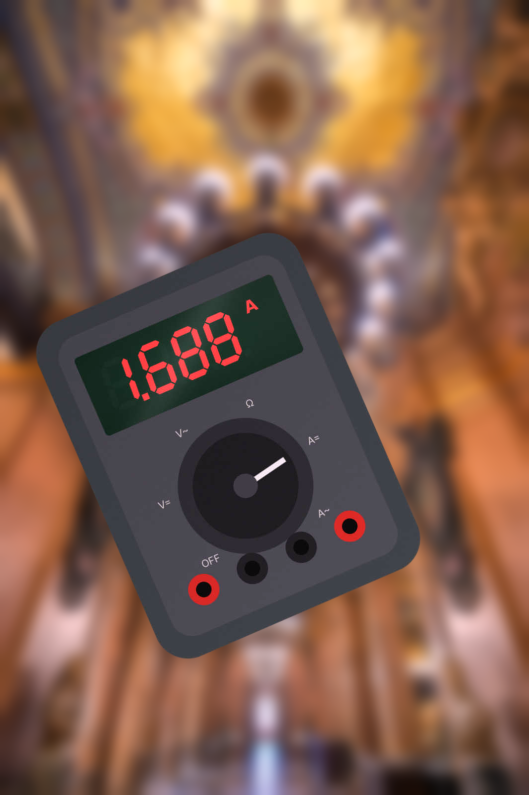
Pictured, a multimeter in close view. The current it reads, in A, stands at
1.688 A
